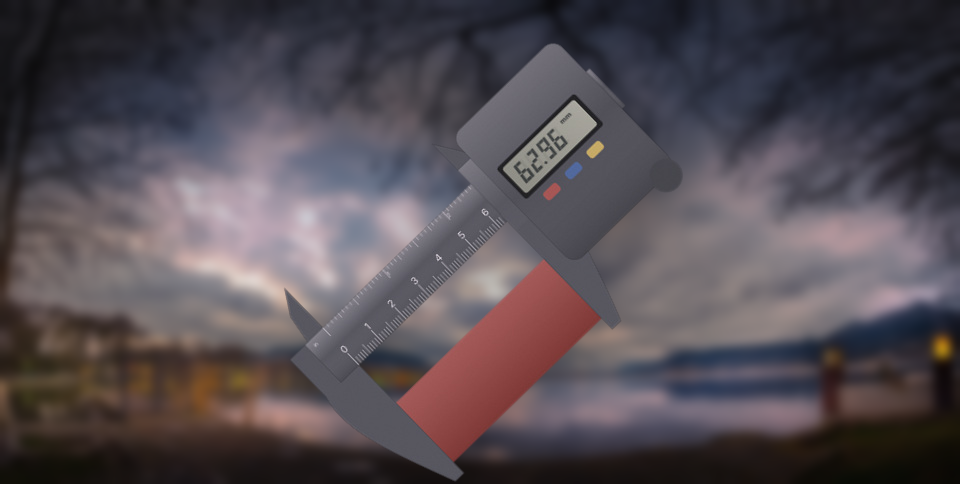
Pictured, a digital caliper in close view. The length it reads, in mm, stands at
62.96 mm
